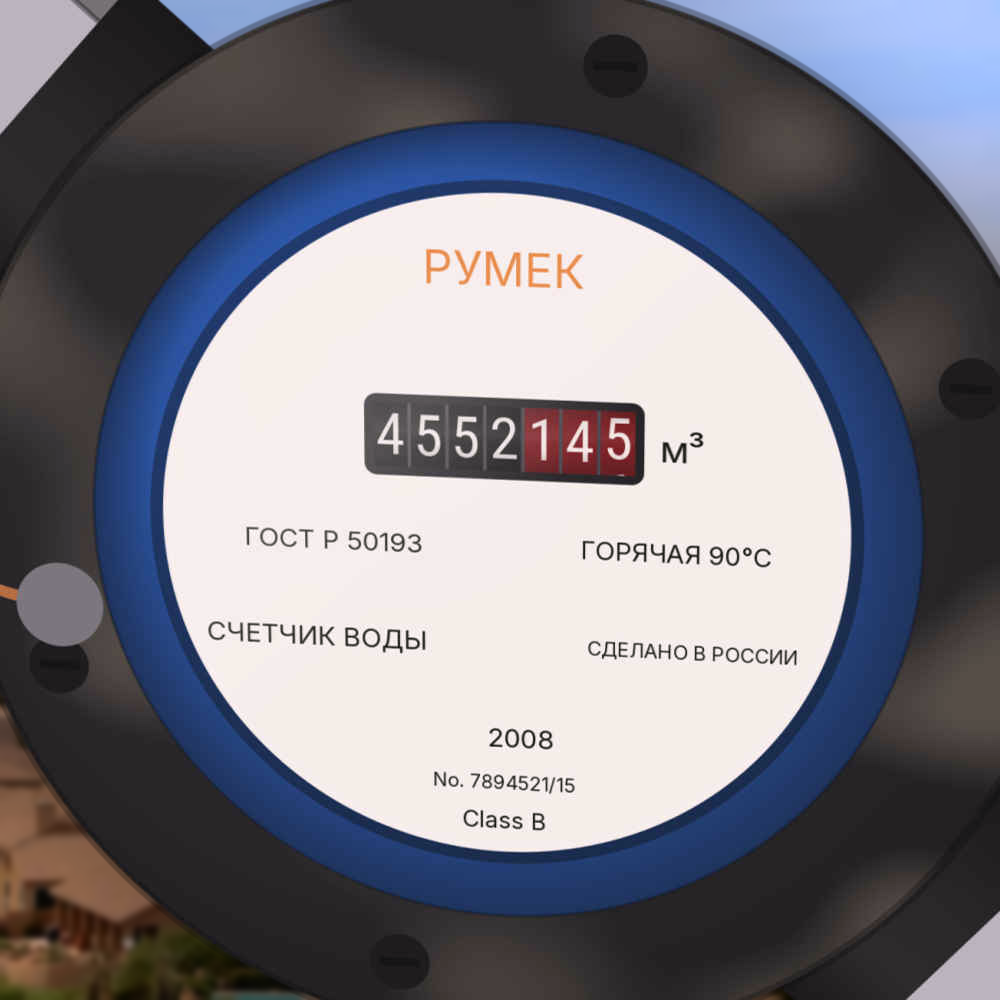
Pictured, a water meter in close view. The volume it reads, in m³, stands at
4552.145 m³
